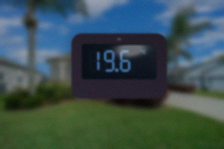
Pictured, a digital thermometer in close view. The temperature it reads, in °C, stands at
19.6 °C
